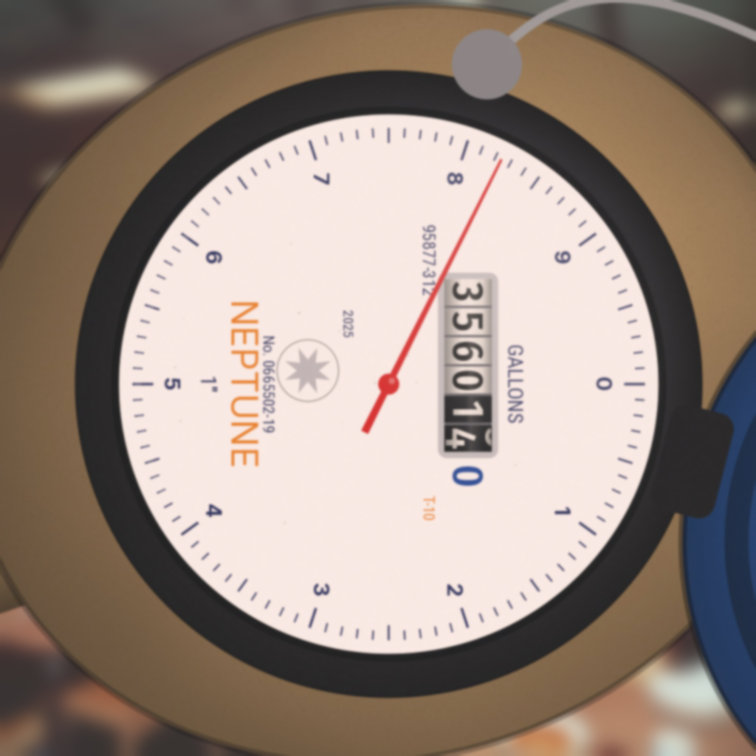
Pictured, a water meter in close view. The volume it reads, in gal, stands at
3560138.2 gal
